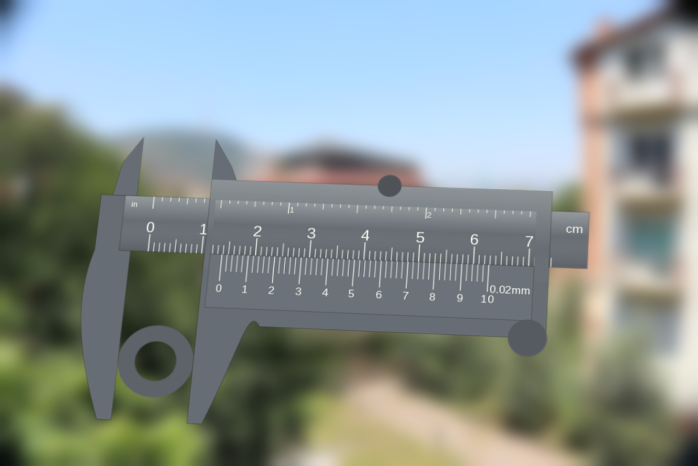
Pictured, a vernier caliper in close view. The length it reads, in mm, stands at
13.8 mm
